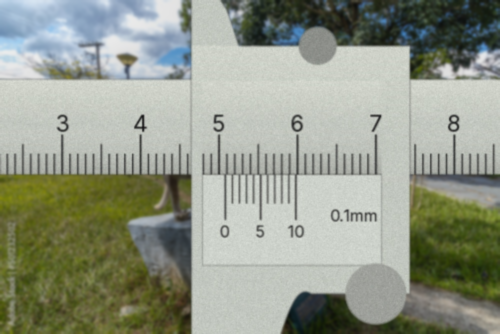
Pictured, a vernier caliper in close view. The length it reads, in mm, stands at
50.8 mm
